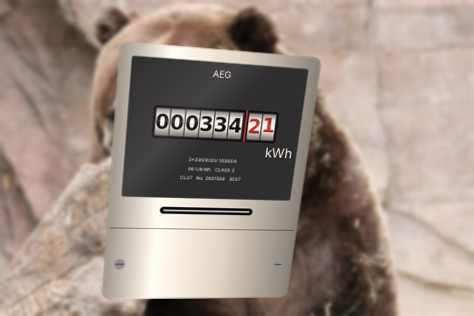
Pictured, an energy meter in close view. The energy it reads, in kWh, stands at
334.21 kWh
